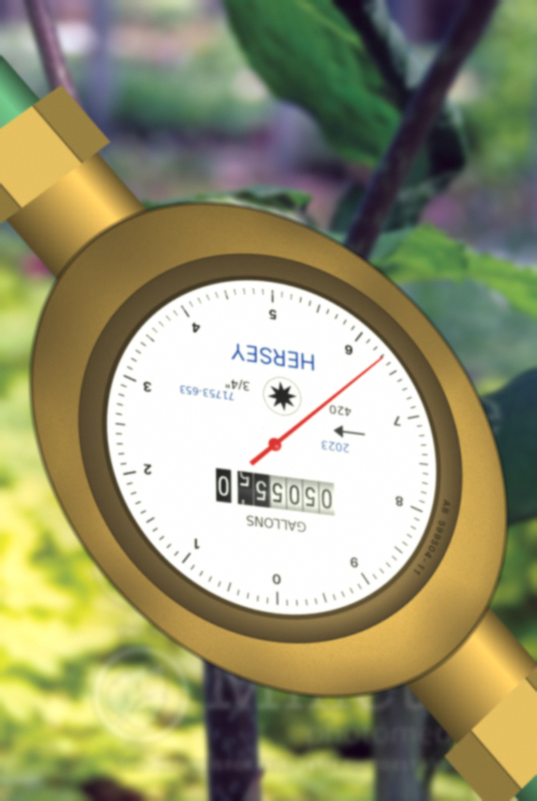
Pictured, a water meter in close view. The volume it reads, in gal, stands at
505546.3 gal
